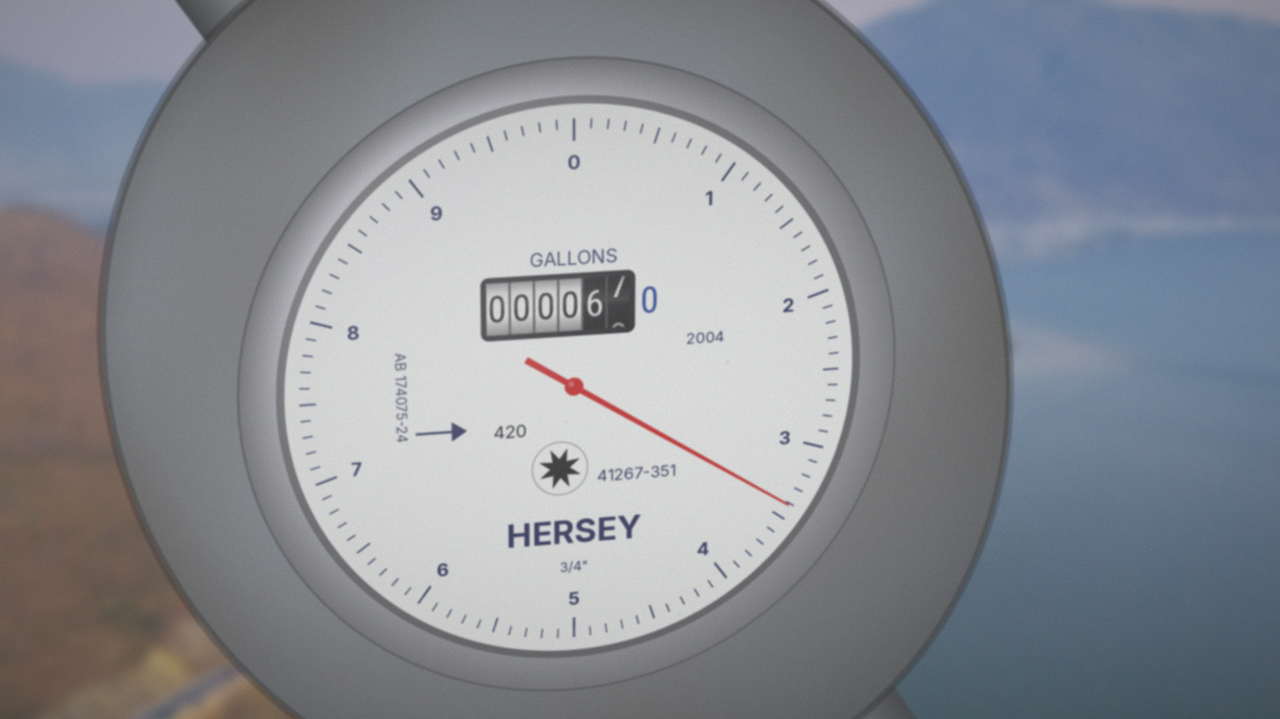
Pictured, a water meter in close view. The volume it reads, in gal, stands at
673.4 gal
